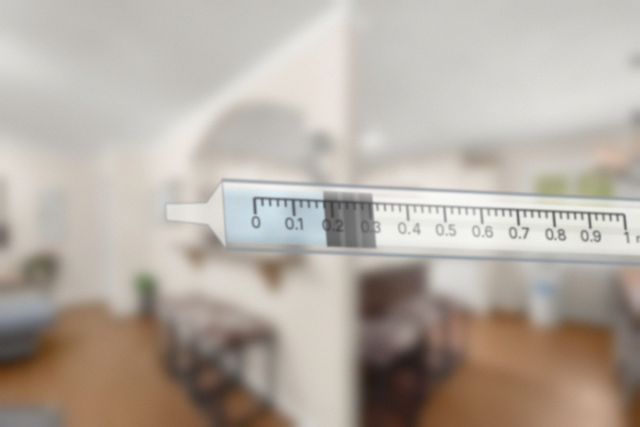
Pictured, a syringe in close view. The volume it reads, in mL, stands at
0.18 mL
